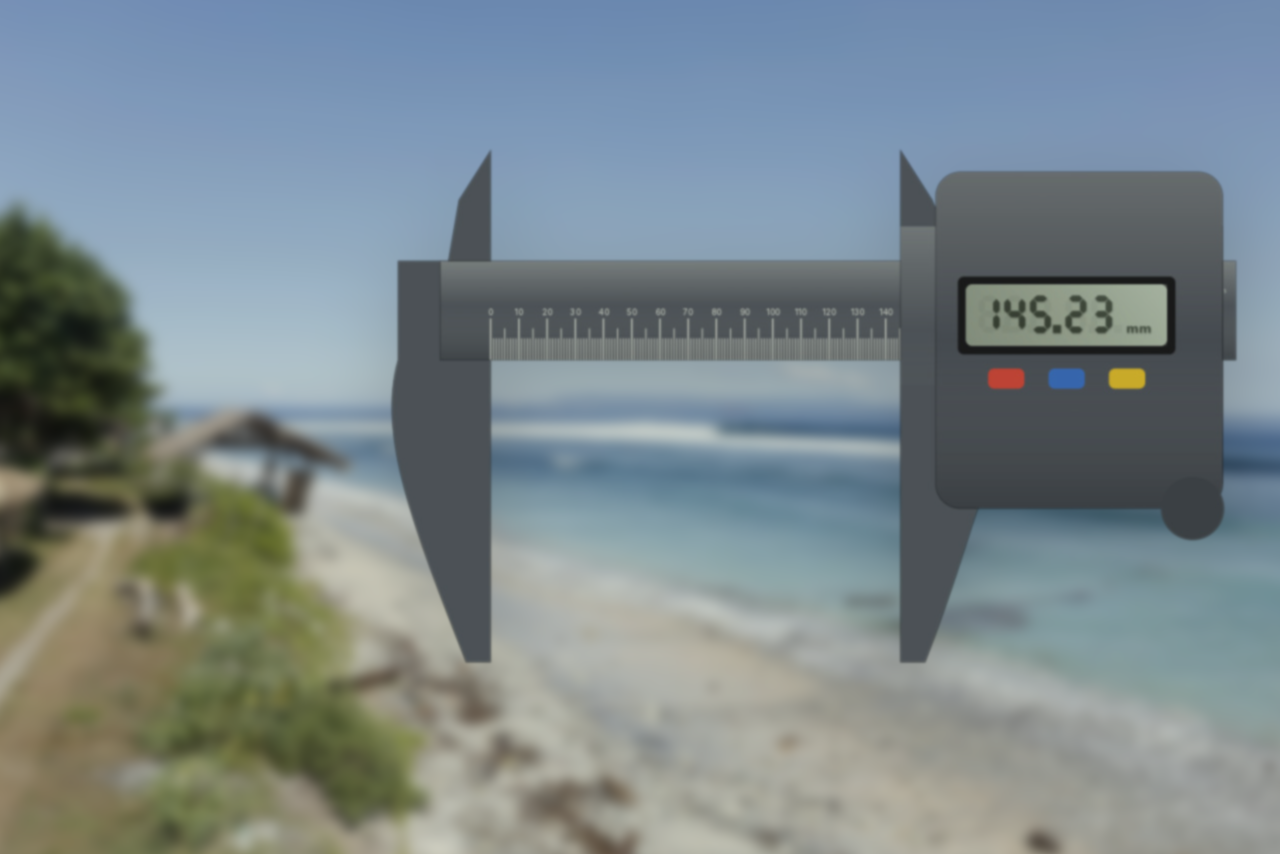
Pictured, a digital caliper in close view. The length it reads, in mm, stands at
145.23 mm
